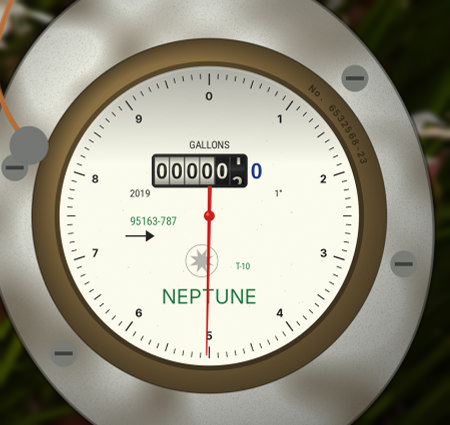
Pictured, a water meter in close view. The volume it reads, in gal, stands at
15.0 gal
